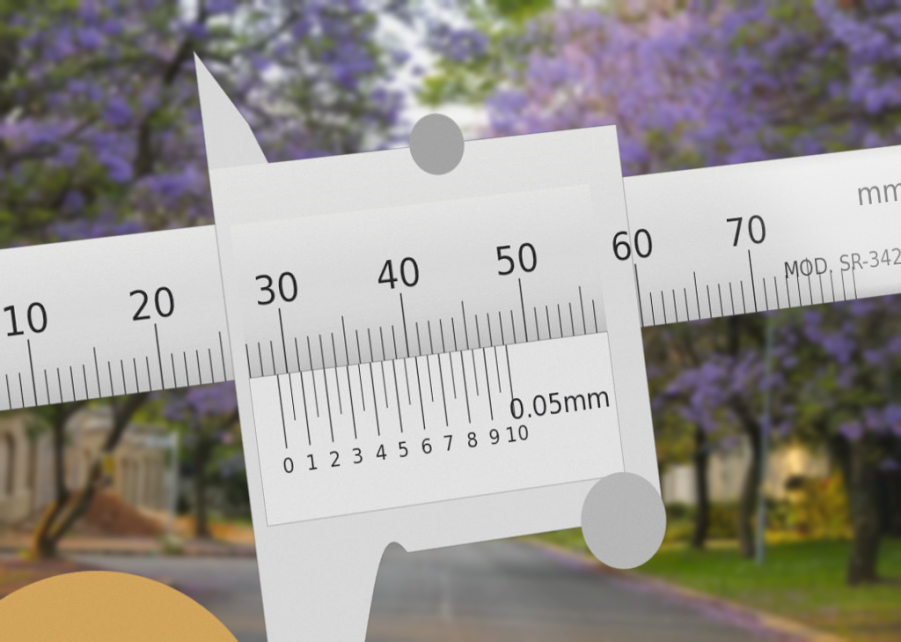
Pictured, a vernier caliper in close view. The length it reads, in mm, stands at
29.2 mm
